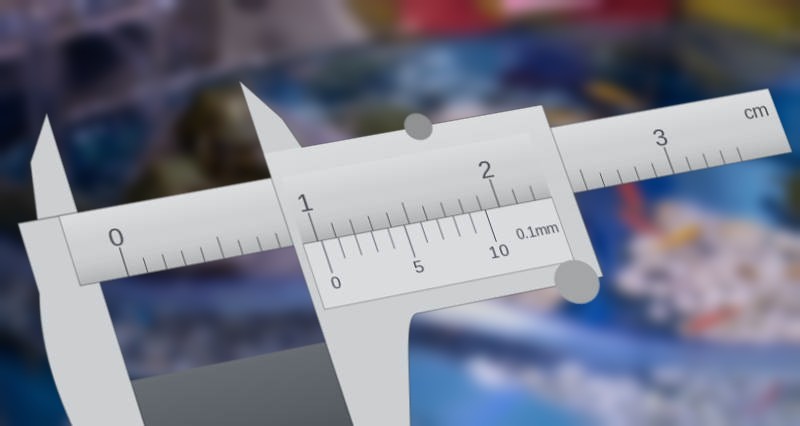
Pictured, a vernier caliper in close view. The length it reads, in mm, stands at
10.2 mm
